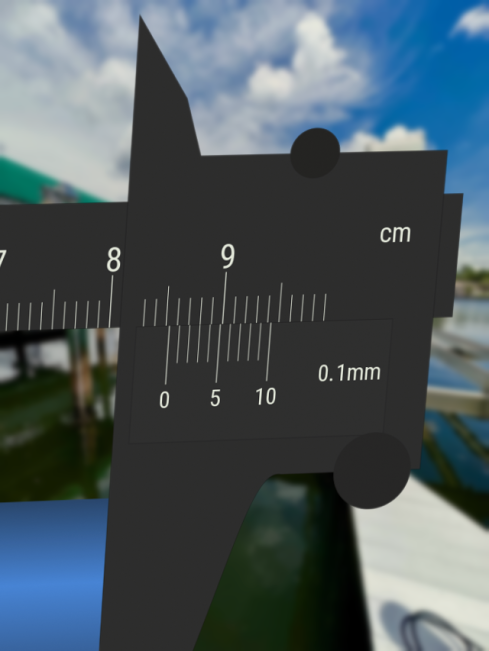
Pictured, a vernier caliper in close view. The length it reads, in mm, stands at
85.3 mm
